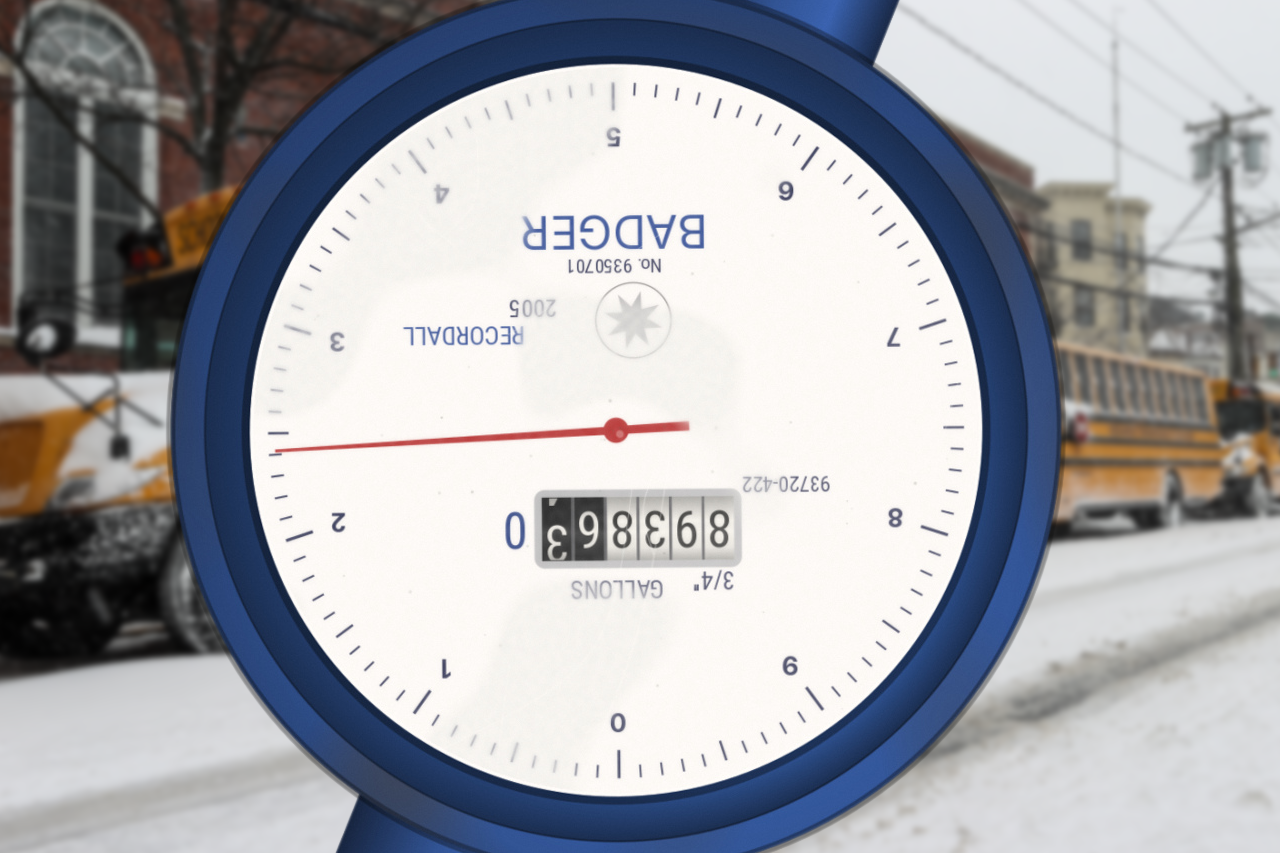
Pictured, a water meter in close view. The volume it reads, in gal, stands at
8938632.4 gal
